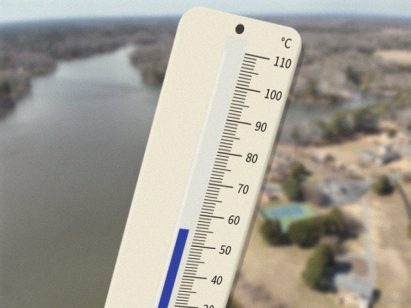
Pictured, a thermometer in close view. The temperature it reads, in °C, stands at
55 °C
